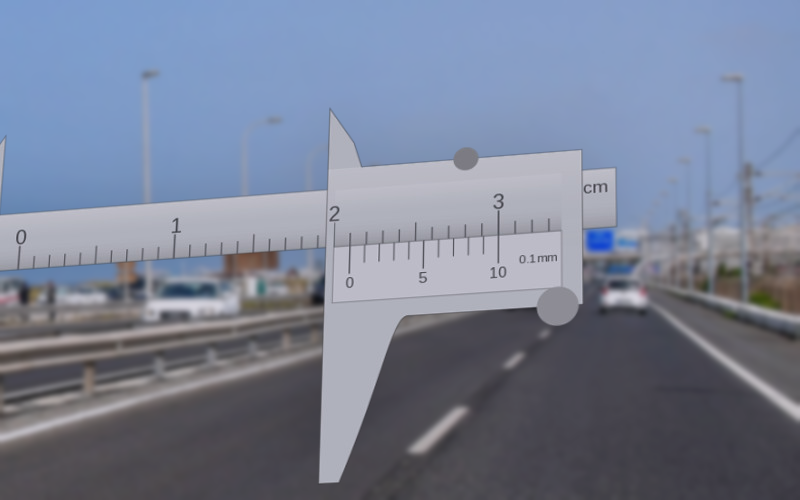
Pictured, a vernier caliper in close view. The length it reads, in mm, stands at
21.0 mm
